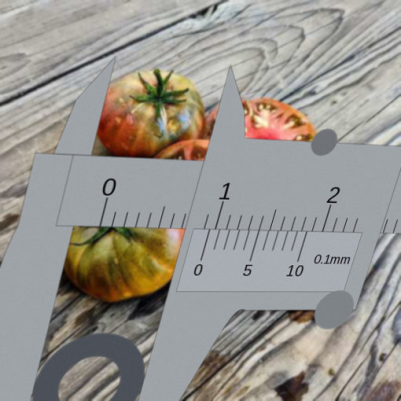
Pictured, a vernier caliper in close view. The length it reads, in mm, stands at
9.5 mm
